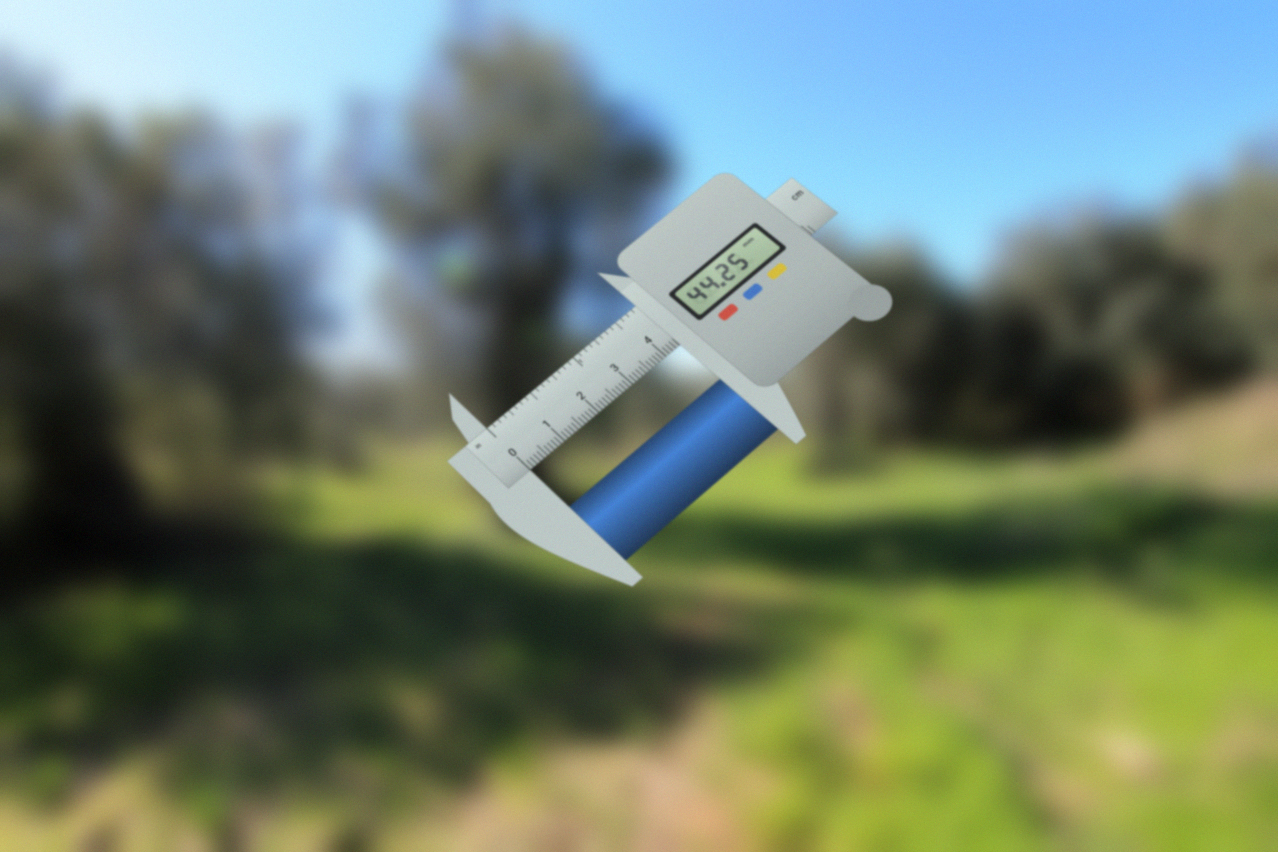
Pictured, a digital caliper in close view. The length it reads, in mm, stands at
44.25 mm
